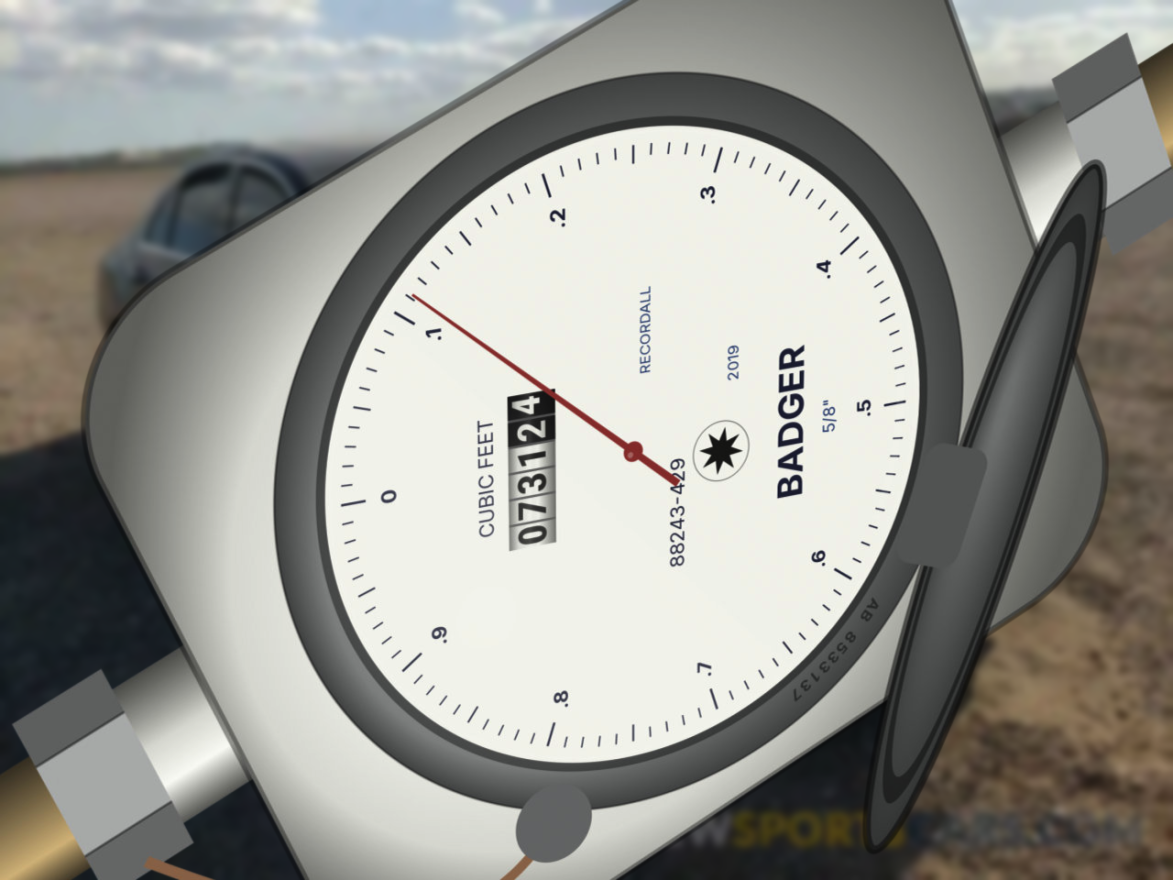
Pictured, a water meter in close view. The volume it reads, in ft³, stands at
73124.11 ft³
